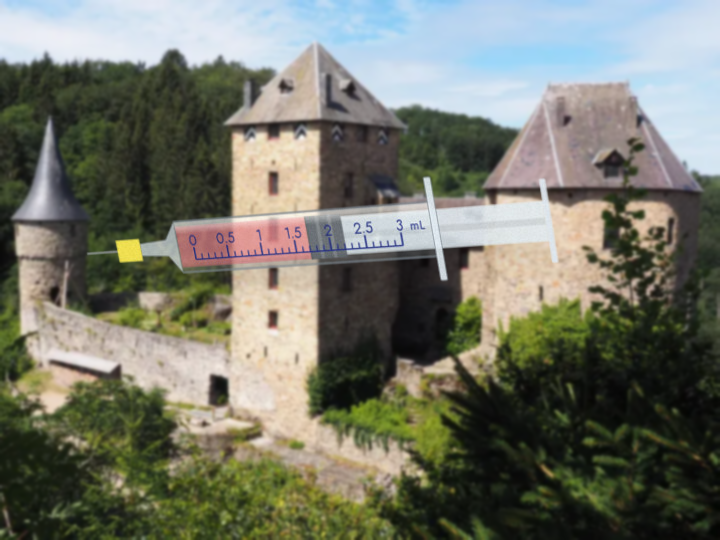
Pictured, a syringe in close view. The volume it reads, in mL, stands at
1.7 mL
